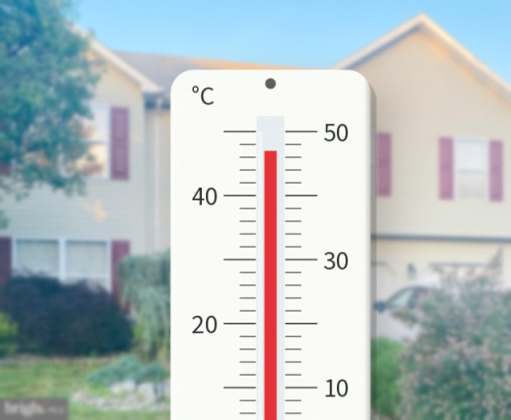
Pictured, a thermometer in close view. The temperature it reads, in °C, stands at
47 °C
